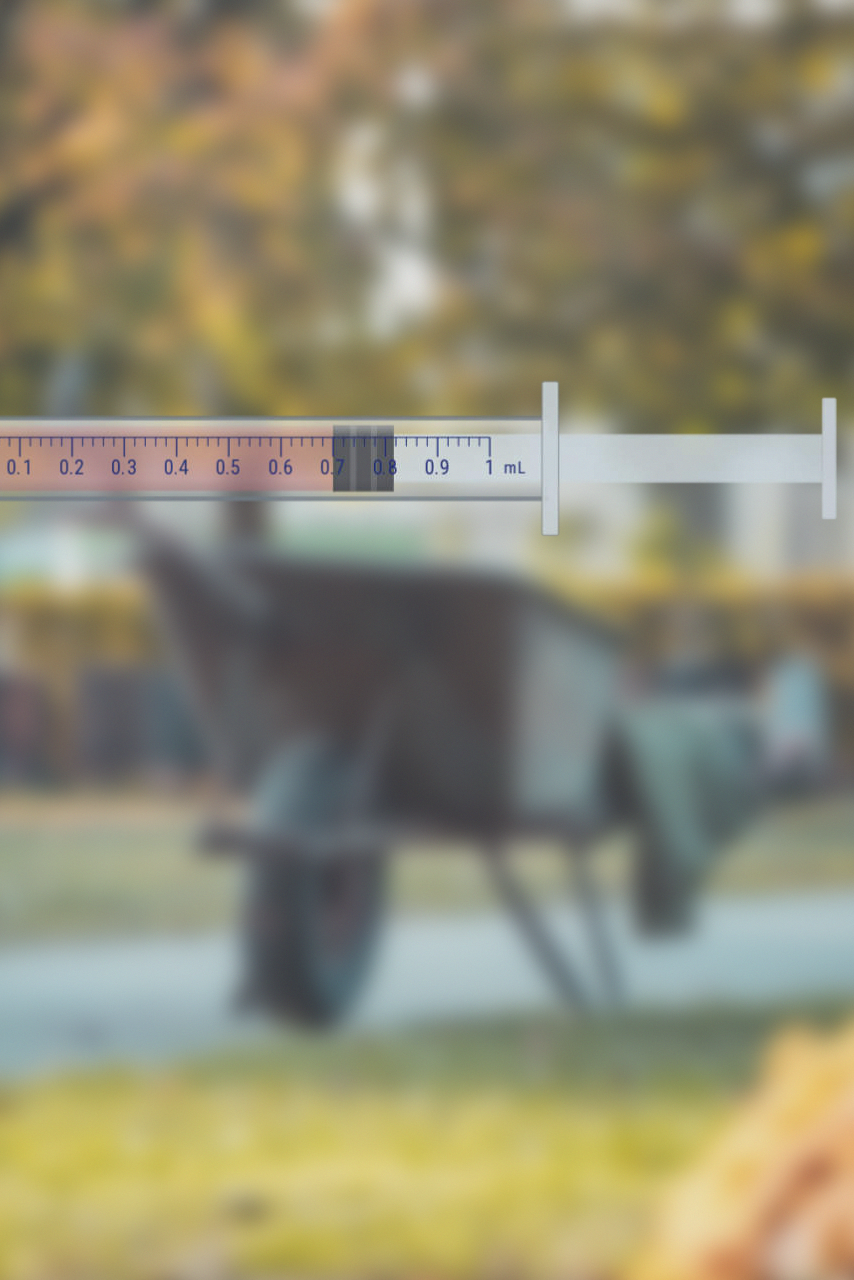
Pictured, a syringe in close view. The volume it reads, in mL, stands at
0.7 mL
